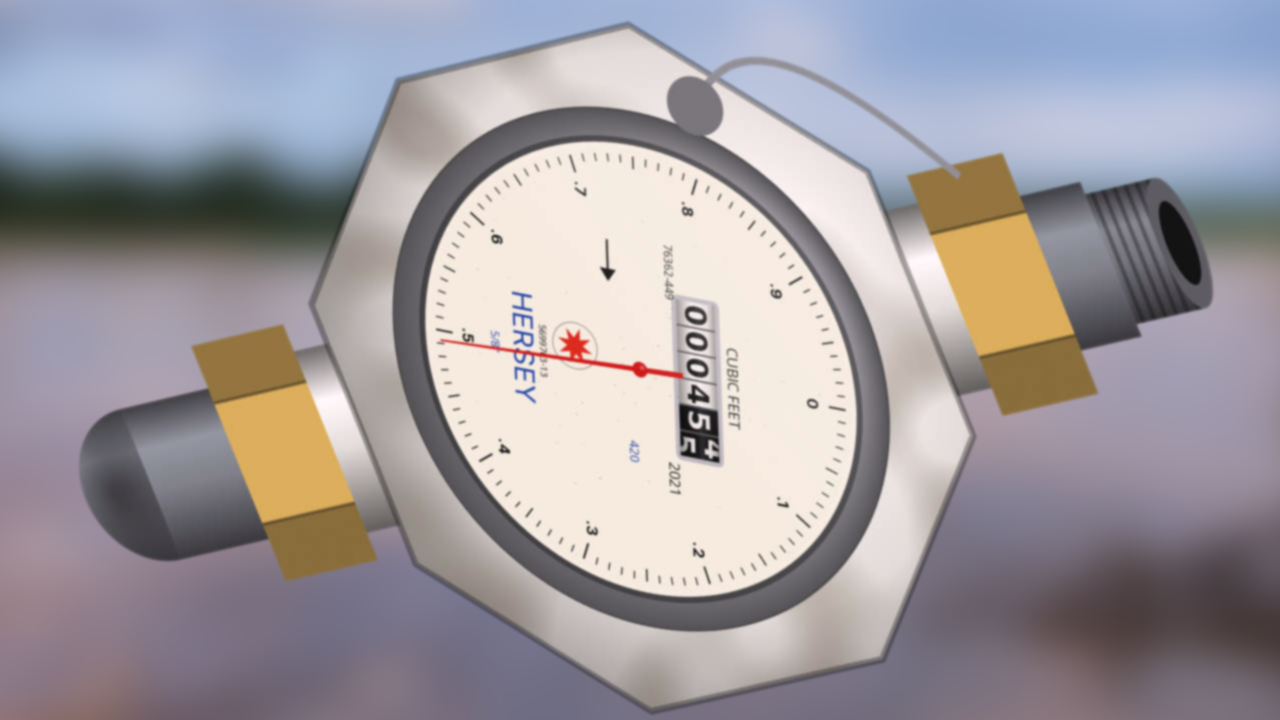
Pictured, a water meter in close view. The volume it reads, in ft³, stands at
454.49 ft³
